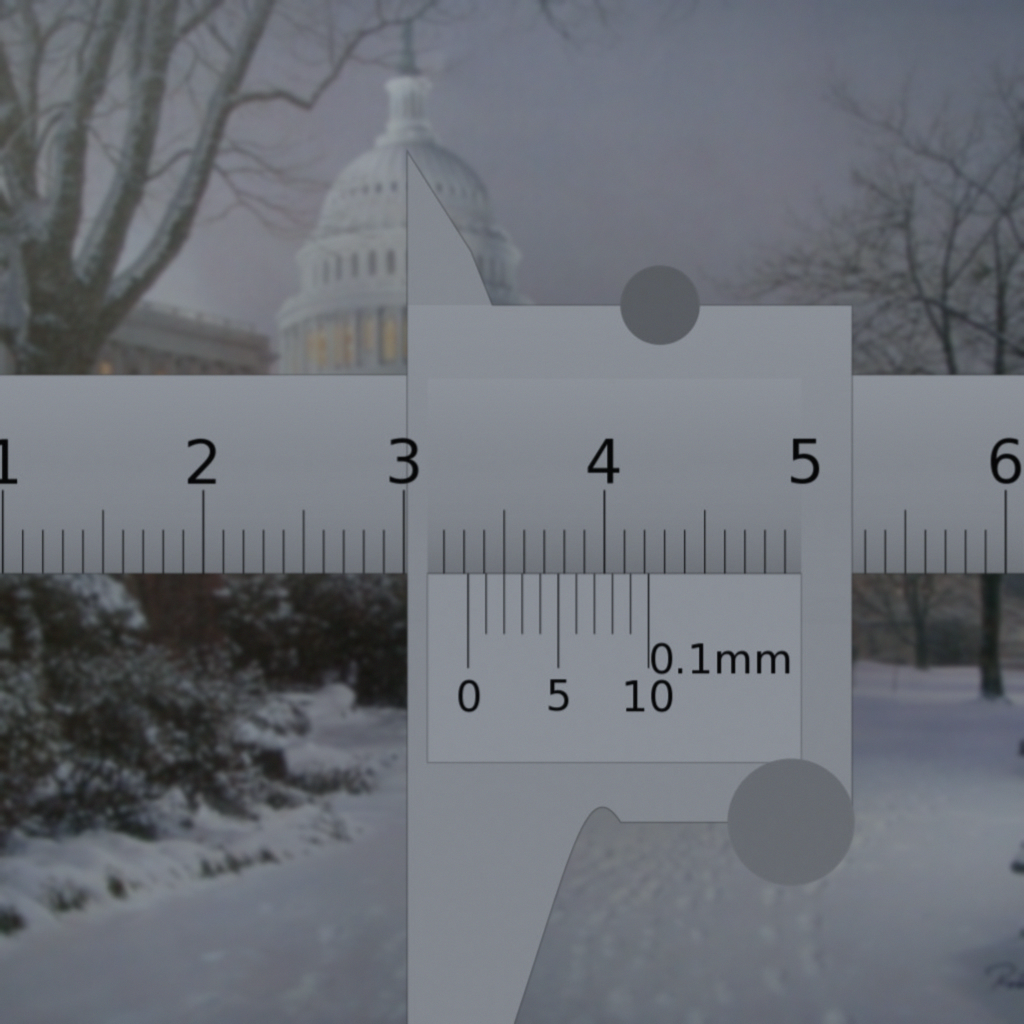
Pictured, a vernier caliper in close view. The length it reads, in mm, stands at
33.2 mm
